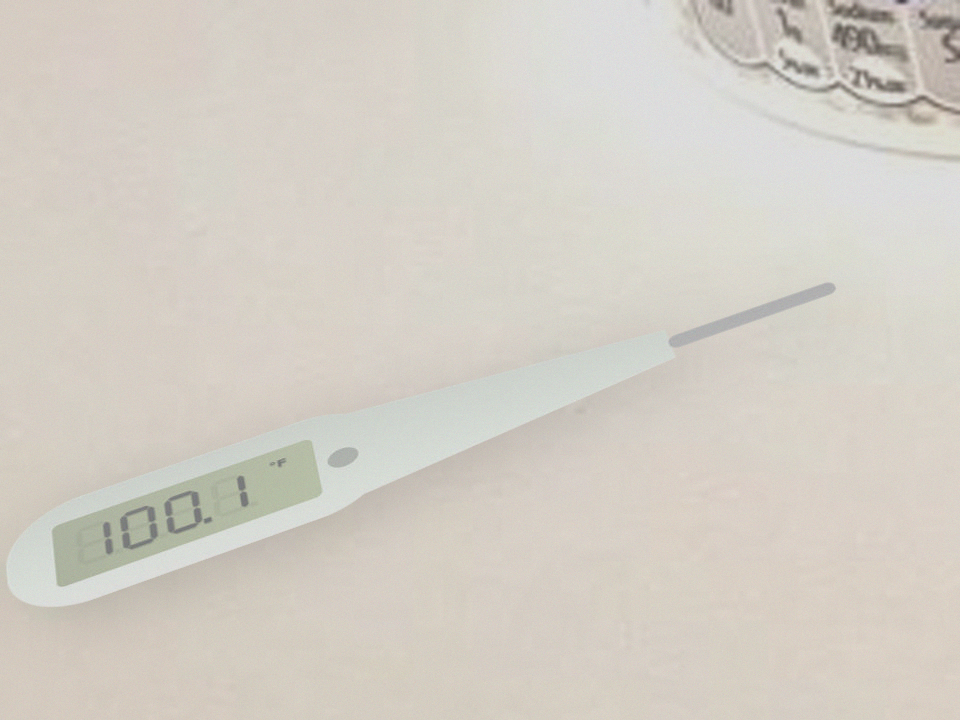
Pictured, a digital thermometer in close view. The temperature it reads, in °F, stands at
100.1 °F
